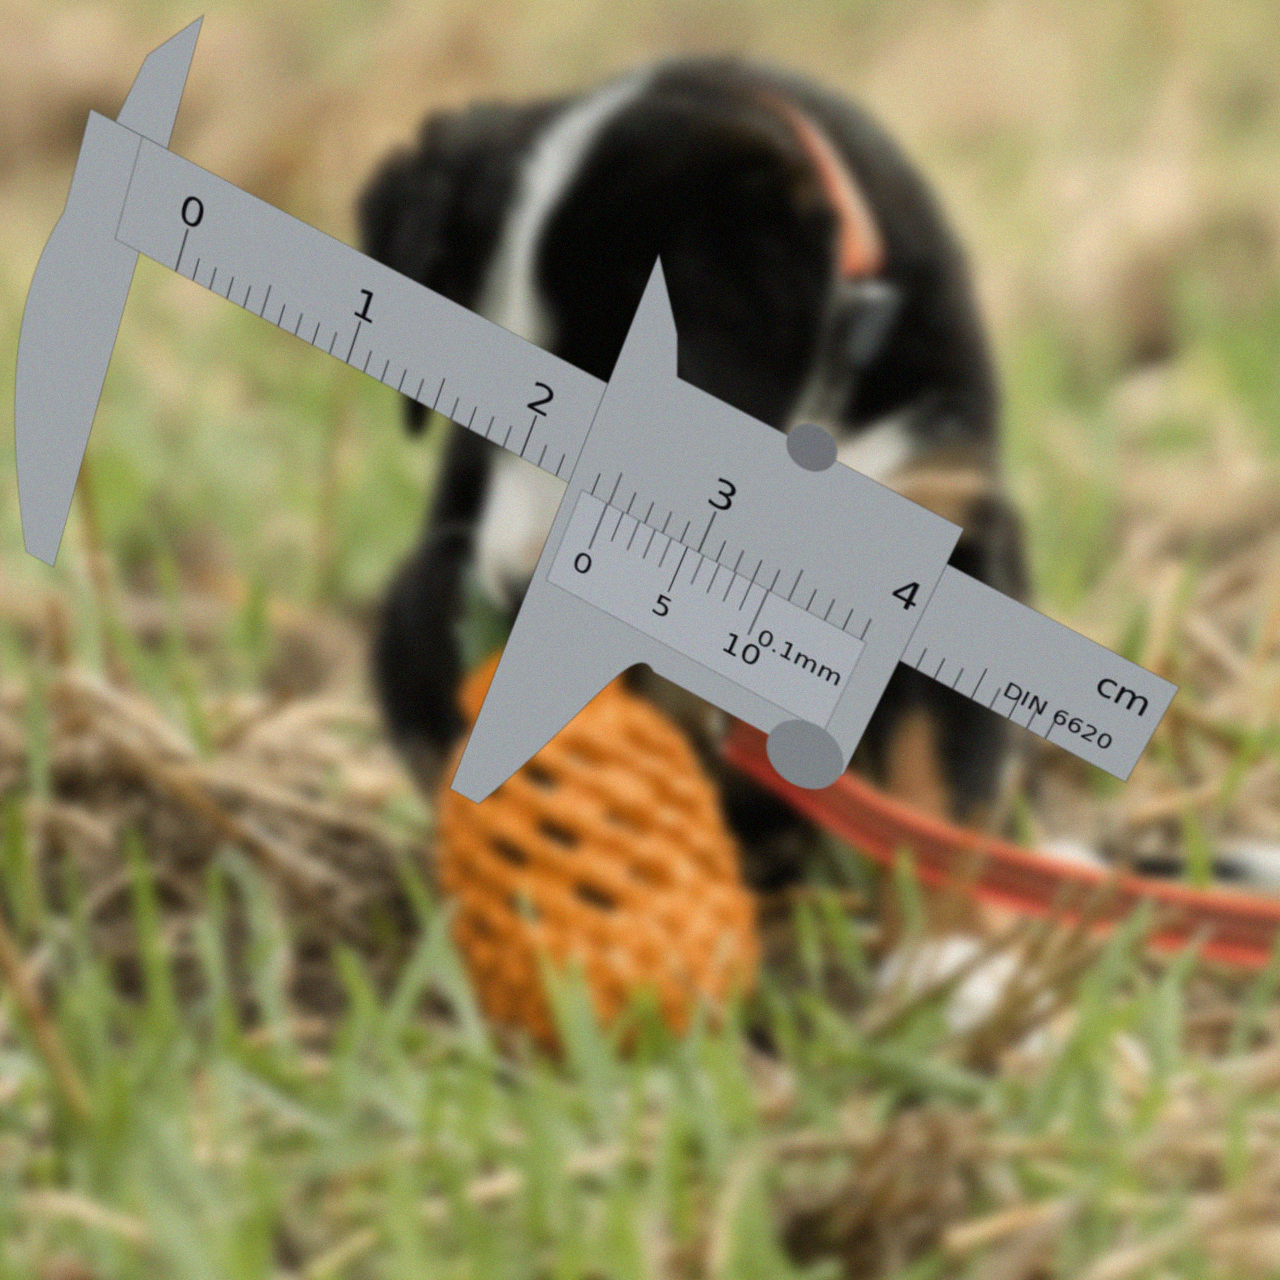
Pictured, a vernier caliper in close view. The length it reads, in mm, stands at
24.9 mm
